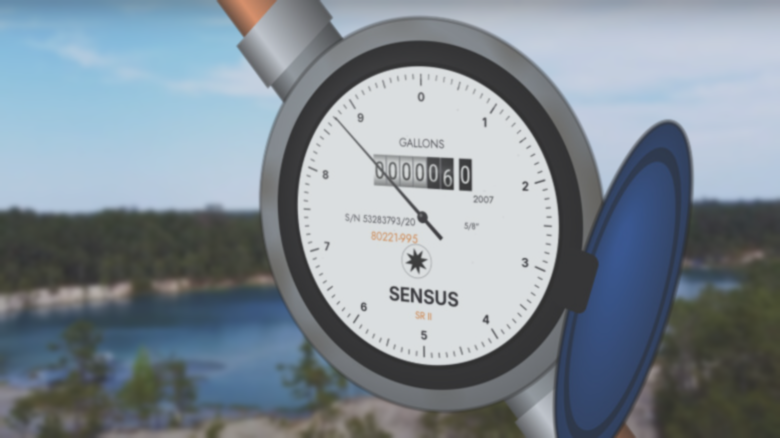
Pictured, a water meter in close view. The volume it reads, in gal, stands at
58.7 gal
